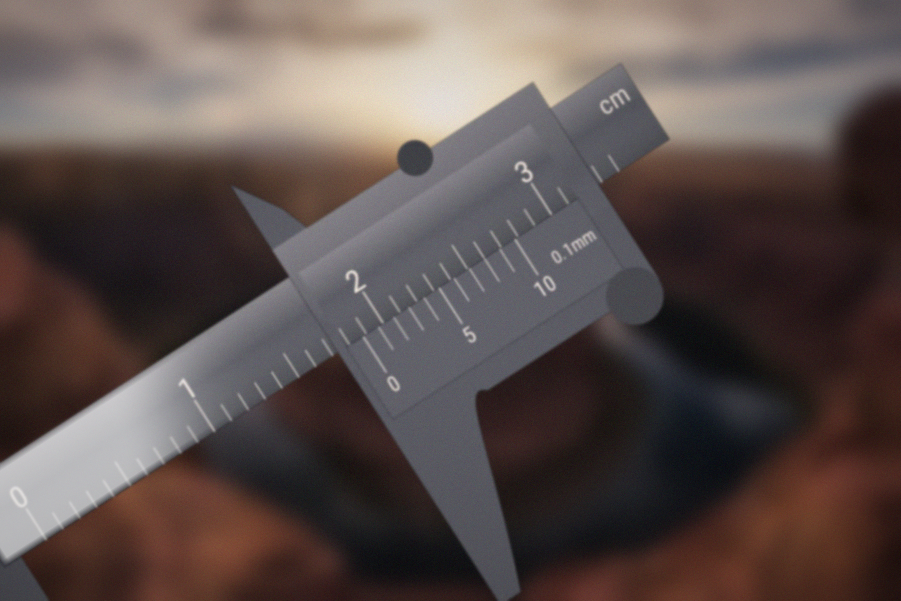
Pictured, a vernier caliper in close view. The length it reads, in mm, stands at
18.8 mm
